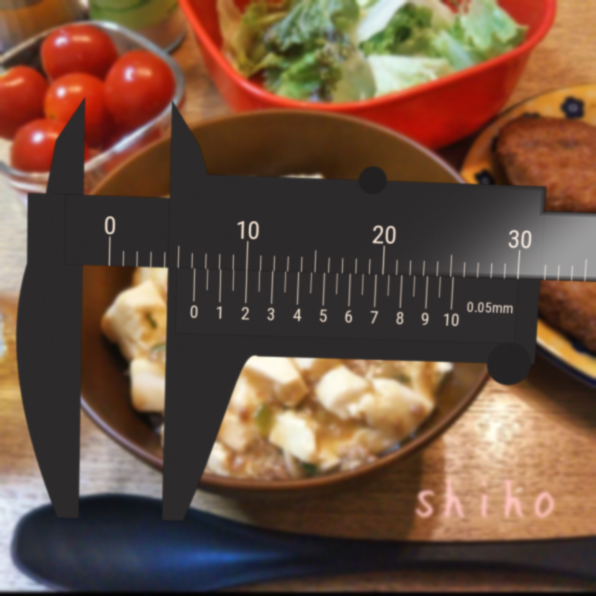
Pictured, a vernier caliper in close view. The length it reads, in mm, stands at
6.2 mm
